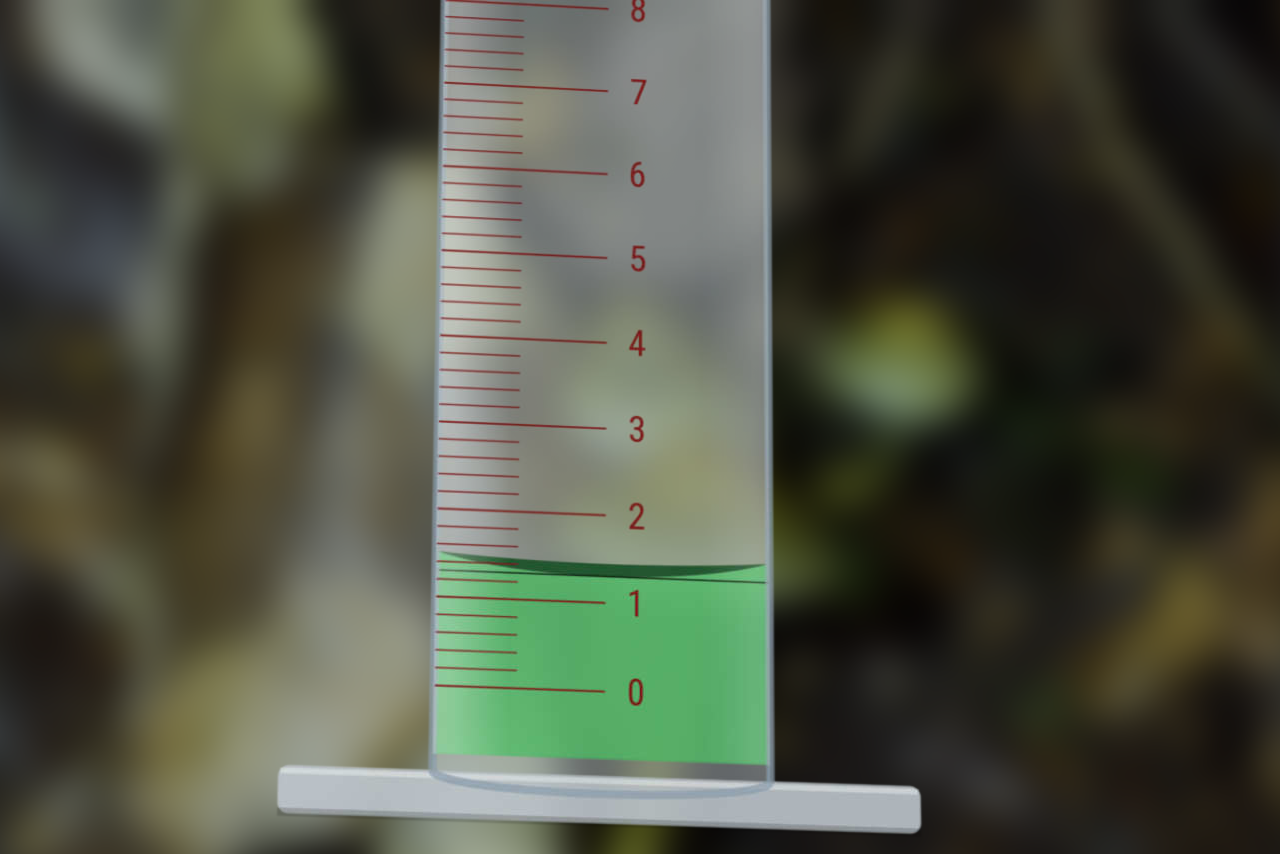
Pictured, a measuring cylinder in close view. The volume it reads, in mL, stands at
1.3 mL
